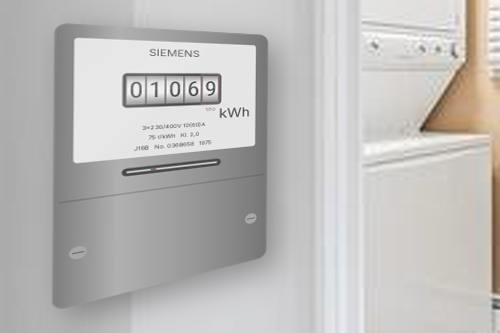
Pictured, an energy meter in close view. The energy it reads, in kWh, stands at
106.9 kWh
